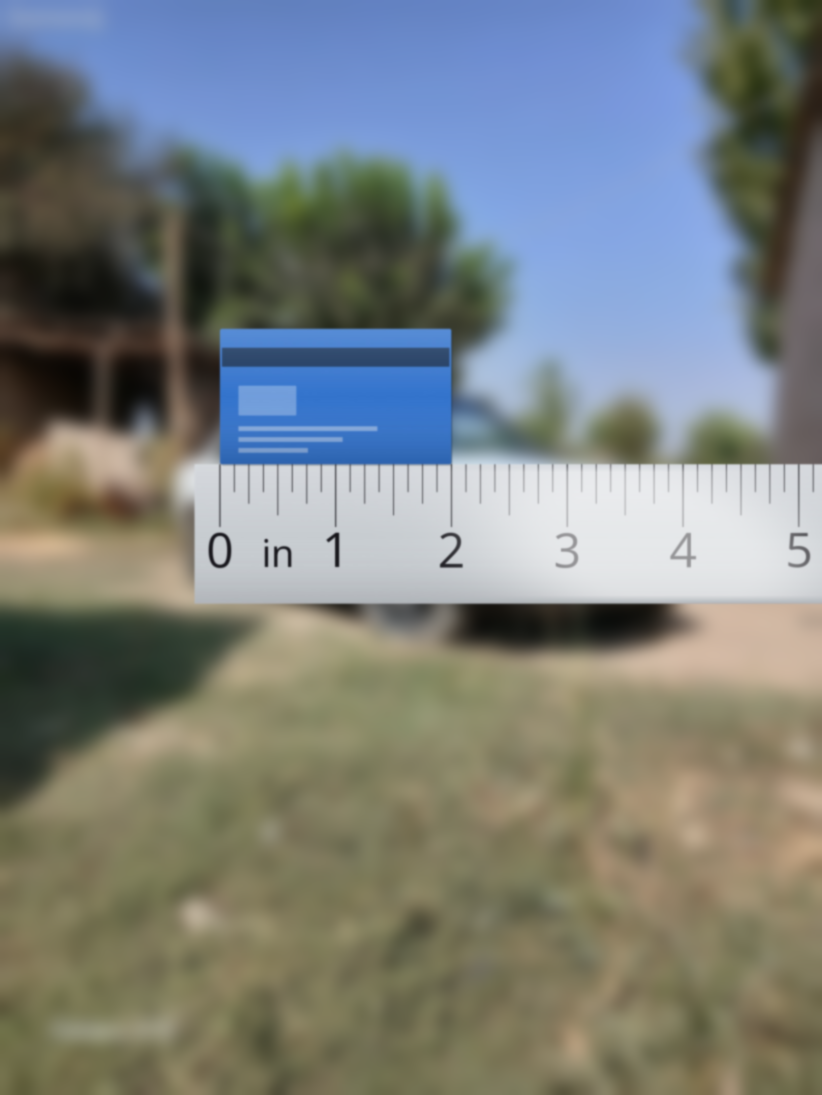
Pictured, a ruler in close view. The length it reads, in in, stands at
2 in
